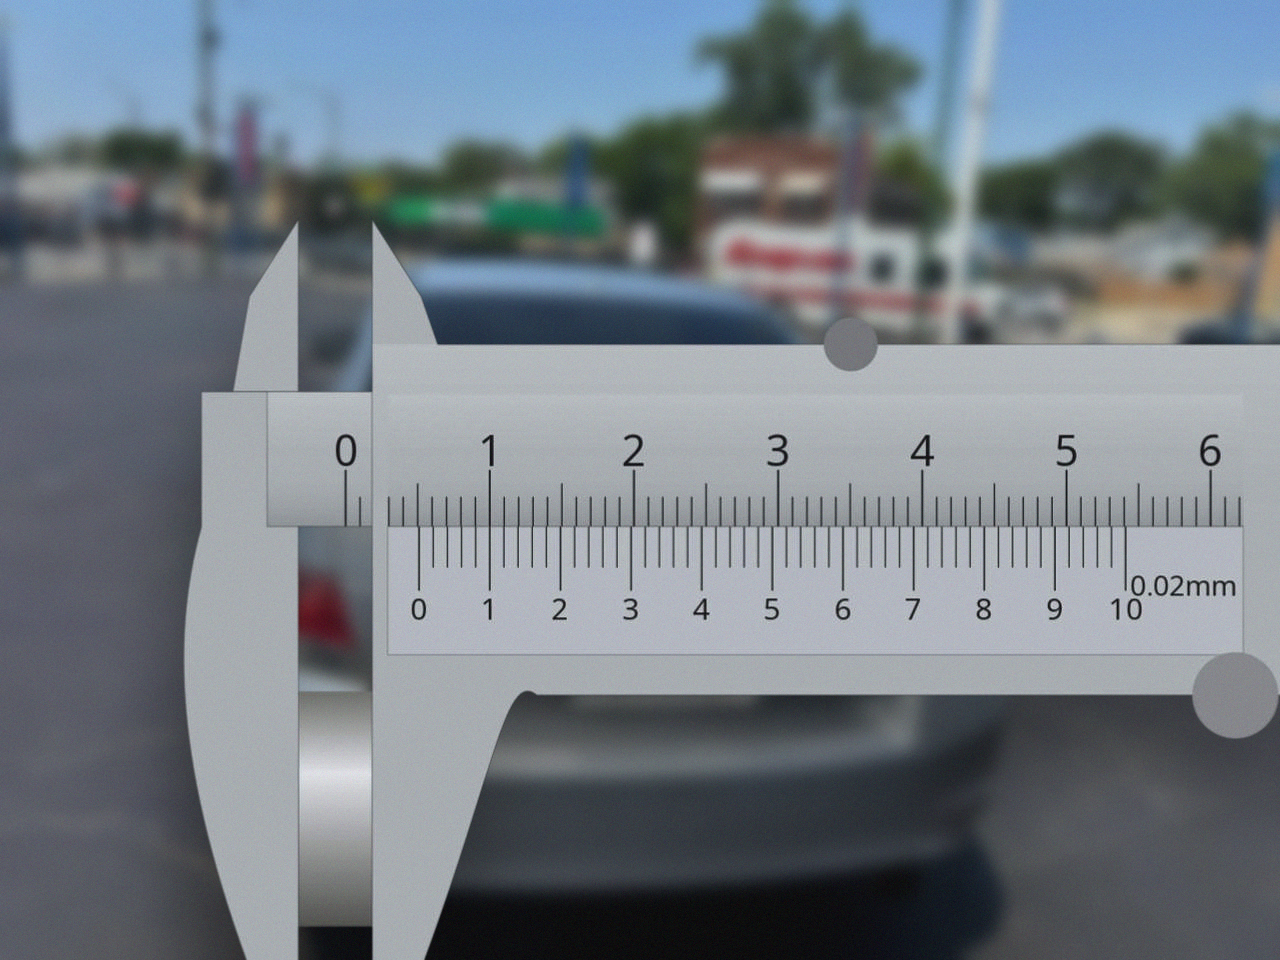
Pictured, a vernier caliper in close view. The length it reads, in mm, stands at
5.1 mm
